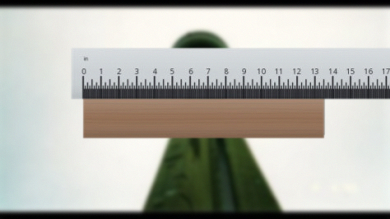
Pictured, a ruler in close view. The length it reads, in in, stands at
13.5 in
